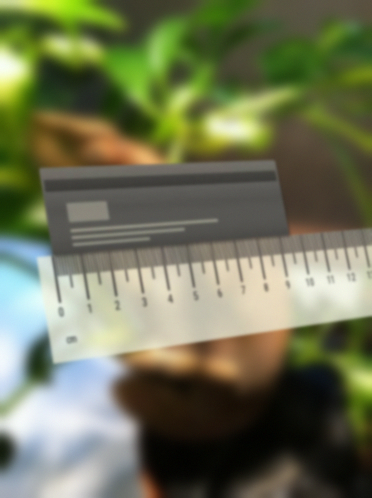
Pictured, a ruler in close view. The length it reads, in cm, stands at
9.5 cm
